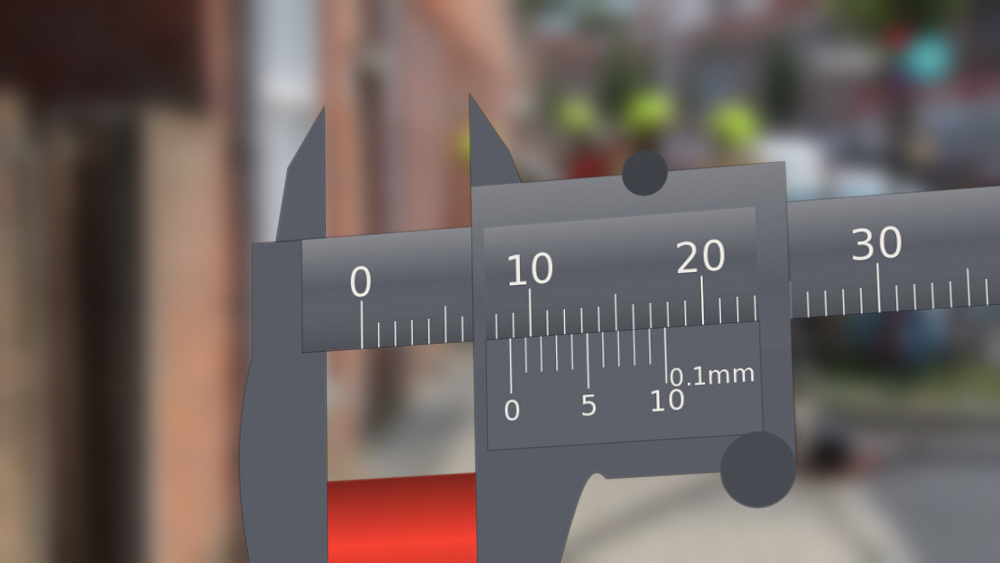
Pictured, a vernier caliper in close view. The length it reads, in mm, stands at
8.8 mm
